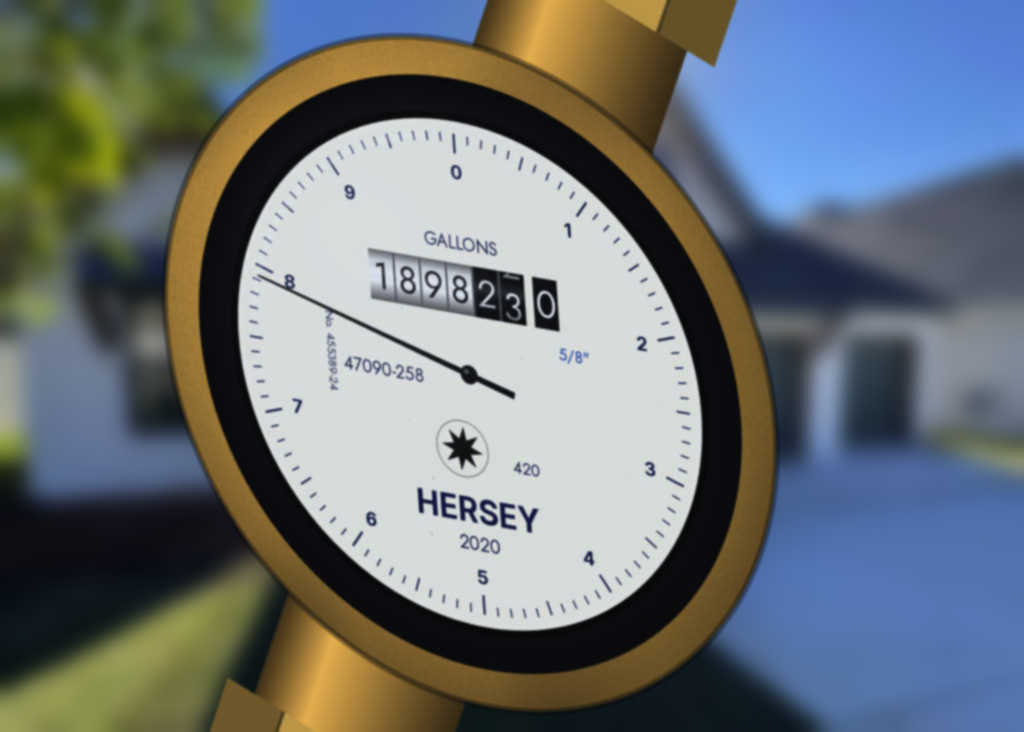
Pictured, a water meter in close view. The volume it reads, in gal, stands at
1898227.9 gal
